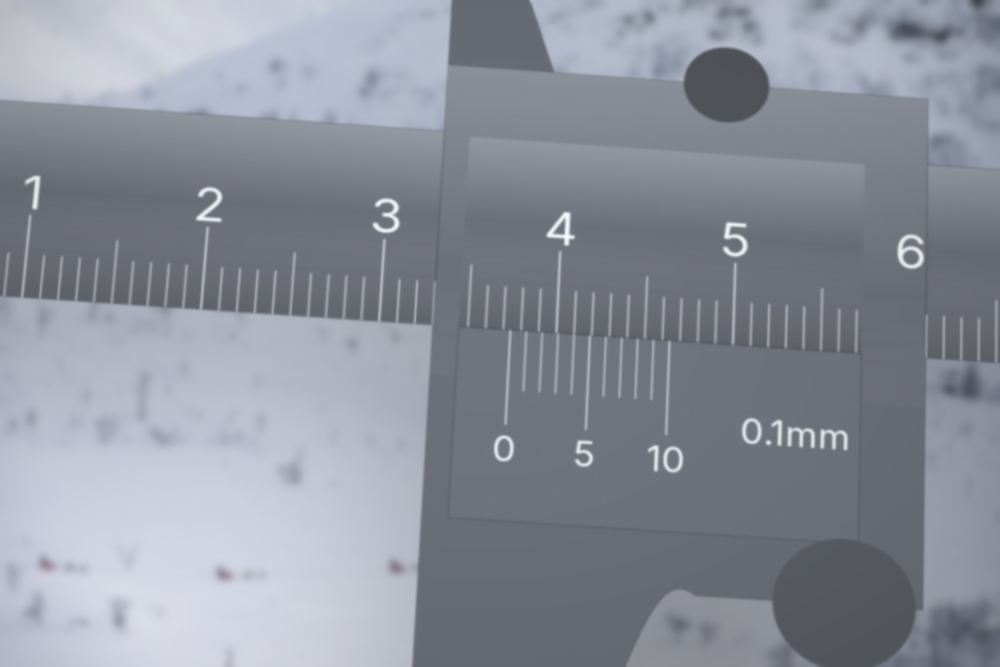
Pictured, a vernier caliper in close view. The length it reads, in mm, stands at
37.4 mm
